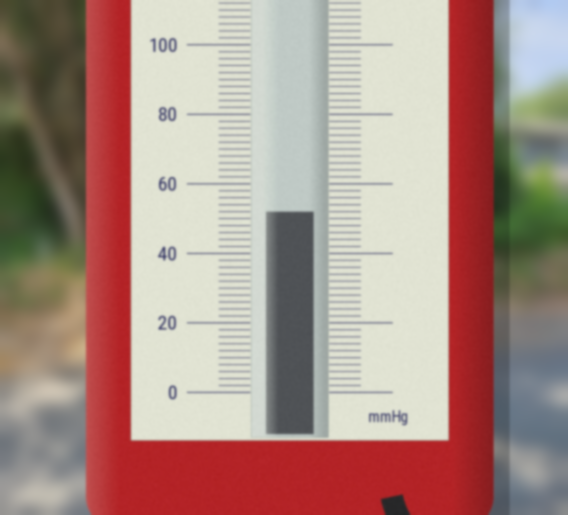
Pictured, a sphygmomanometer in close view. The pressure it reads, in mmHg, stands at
52 mmHg
